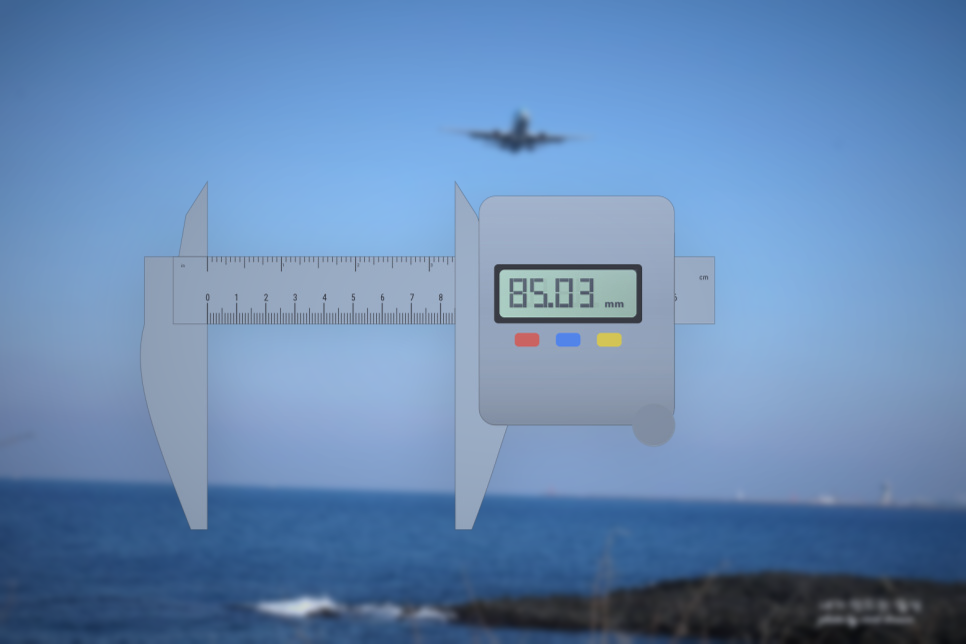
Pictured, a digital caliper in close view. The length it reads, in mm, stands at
85.03 mm
